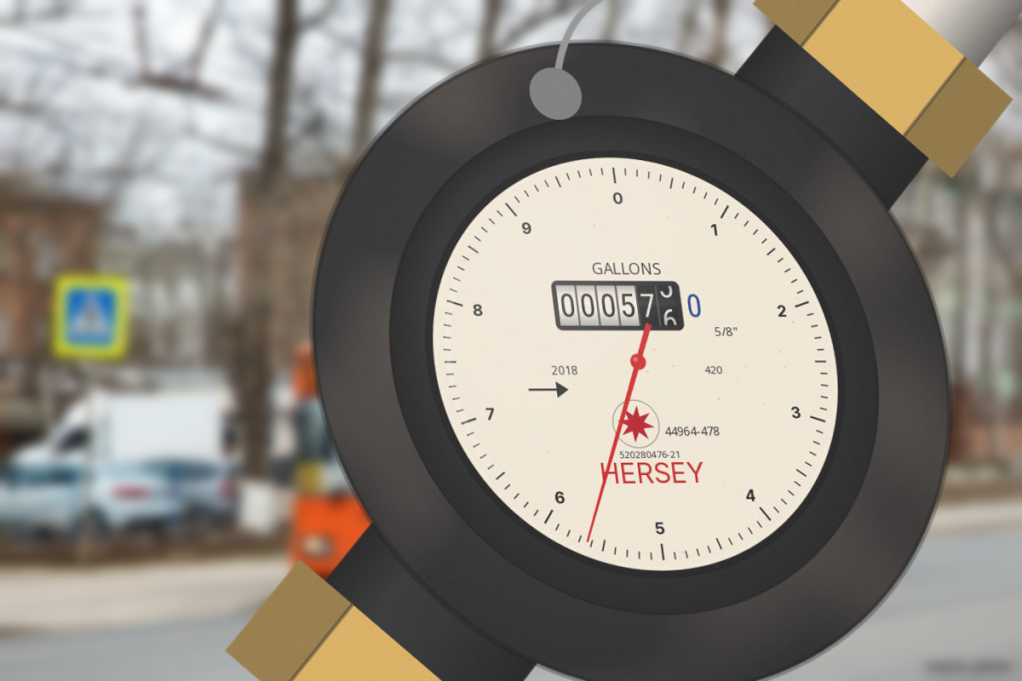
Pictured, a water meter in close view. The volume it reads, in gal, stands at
5755.6 gal
